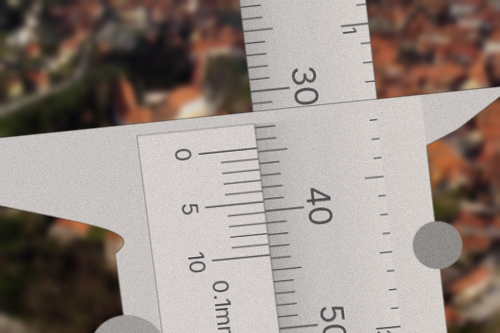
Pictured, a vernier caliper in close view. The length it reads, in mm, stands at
34.7 mm
